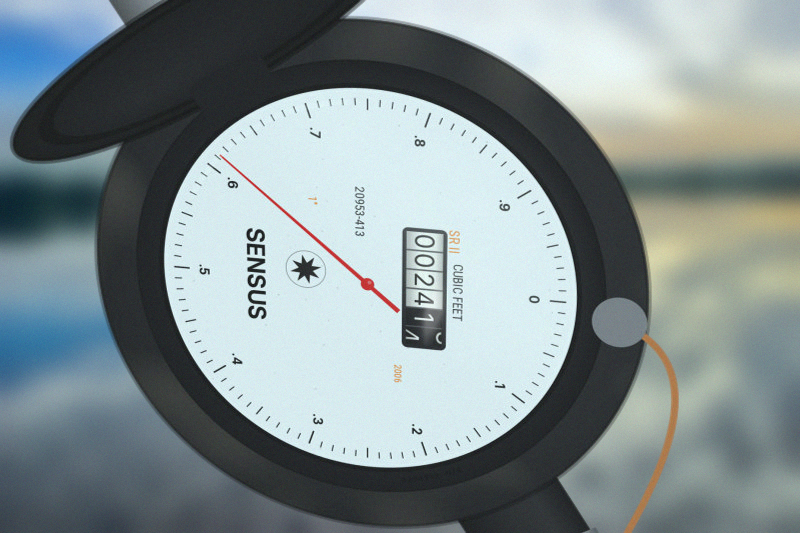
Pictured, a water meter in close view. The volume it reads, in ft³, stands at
2413.61 ft³
